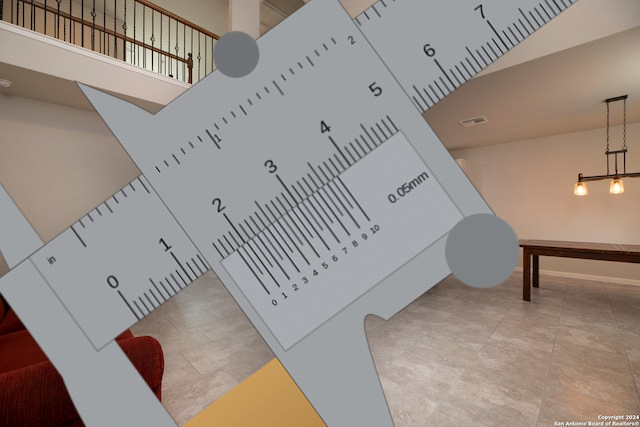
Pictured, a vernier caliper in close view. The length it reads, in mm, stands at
18.4 mm
